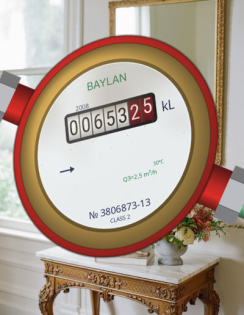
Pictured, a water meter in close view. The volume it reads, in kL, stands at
653.25 kL
